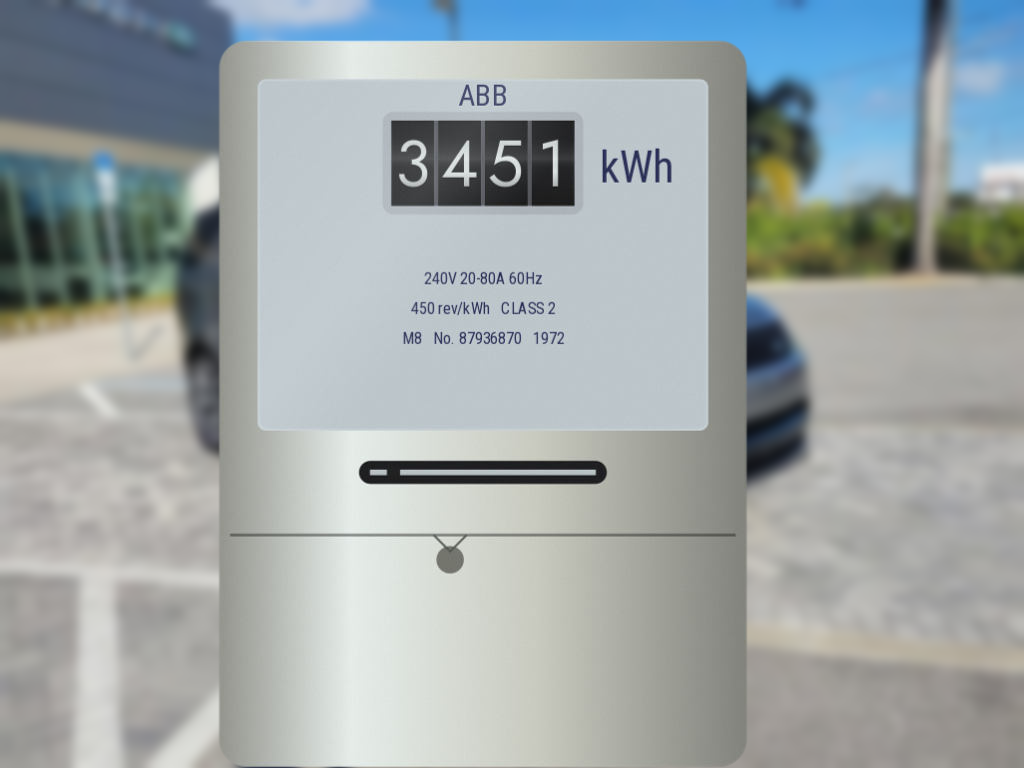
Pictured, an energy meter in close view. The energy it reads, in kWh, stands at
3451 kWh
